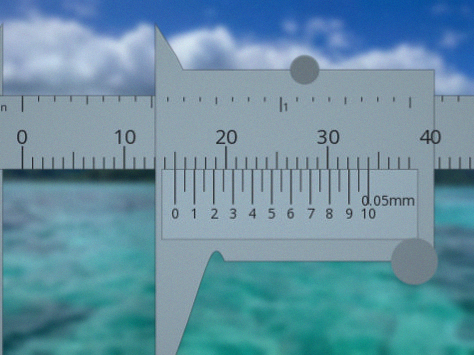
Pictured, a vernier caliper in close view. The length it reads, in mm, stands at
15.0 mm
